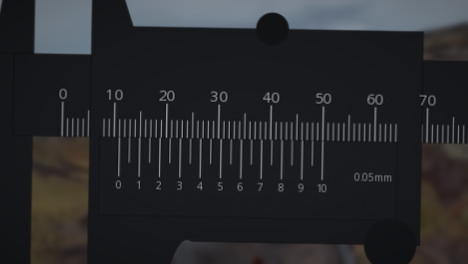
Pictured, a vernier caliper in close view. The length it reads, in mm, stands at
11.0 mm
